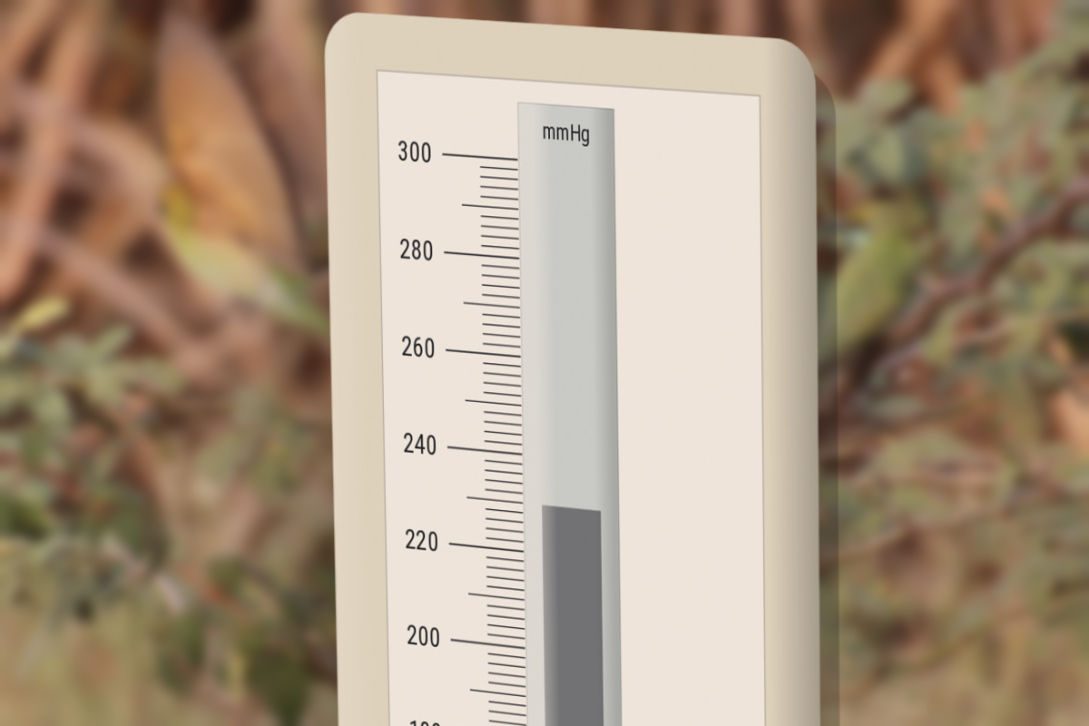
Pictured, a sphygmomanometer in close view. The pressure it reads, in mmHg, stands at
230 mmHg
